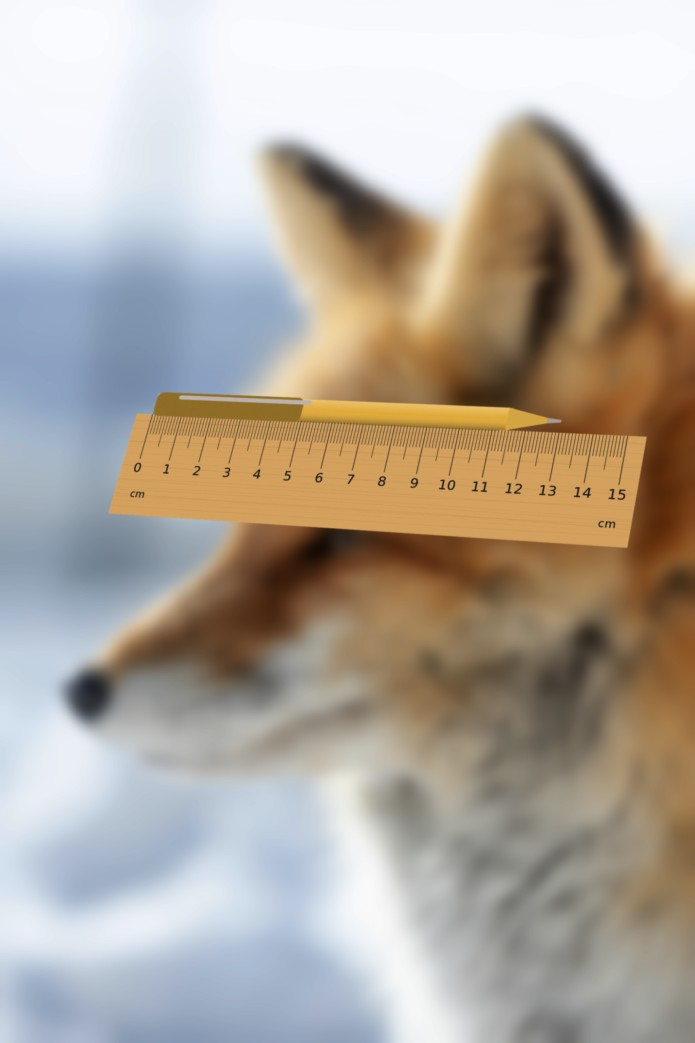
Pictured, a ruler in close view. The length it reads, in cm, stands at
13 cm
